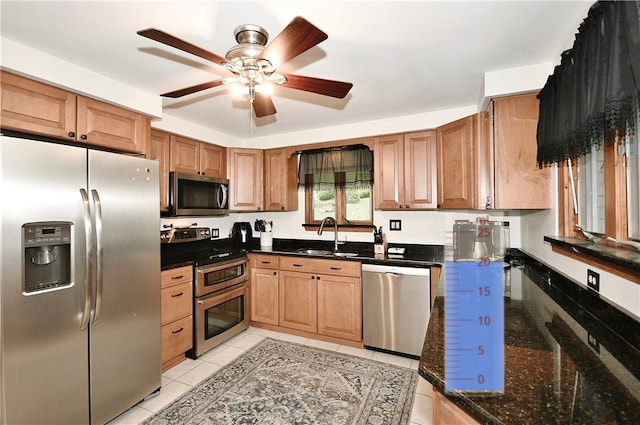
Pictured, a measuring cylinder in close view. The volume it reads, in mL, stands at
20 mL
